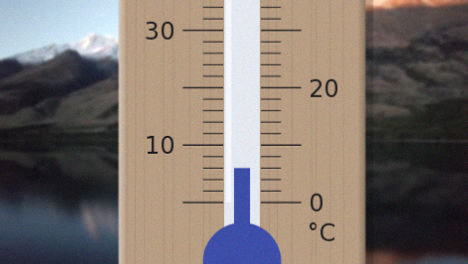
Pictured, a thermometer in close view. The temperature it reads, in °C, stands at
6 °C
